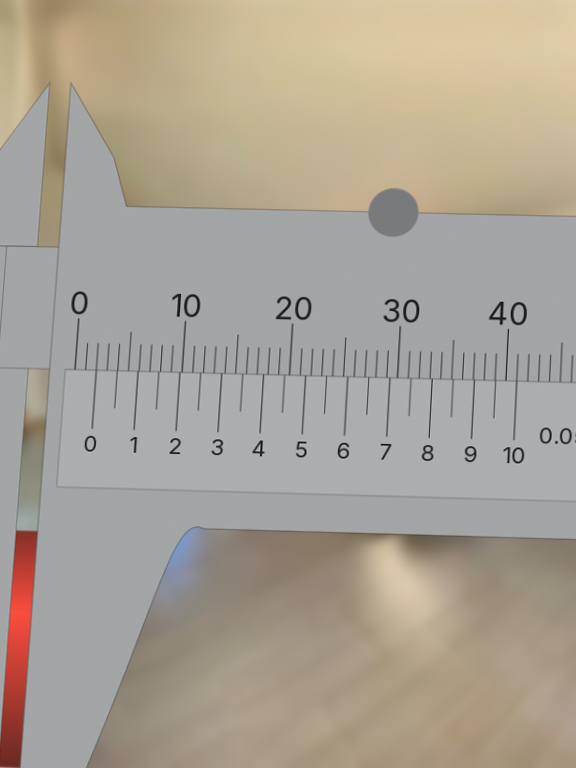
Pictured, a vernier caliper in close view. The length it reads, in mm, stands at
2.0 mm
